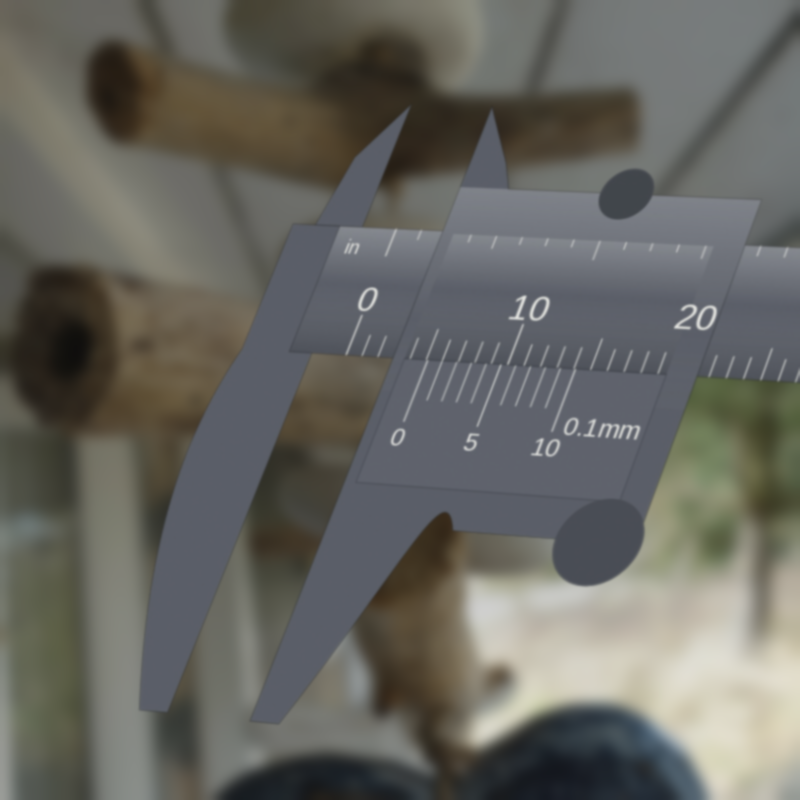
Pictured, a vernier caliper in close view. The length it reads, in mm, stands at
5.1 mm
